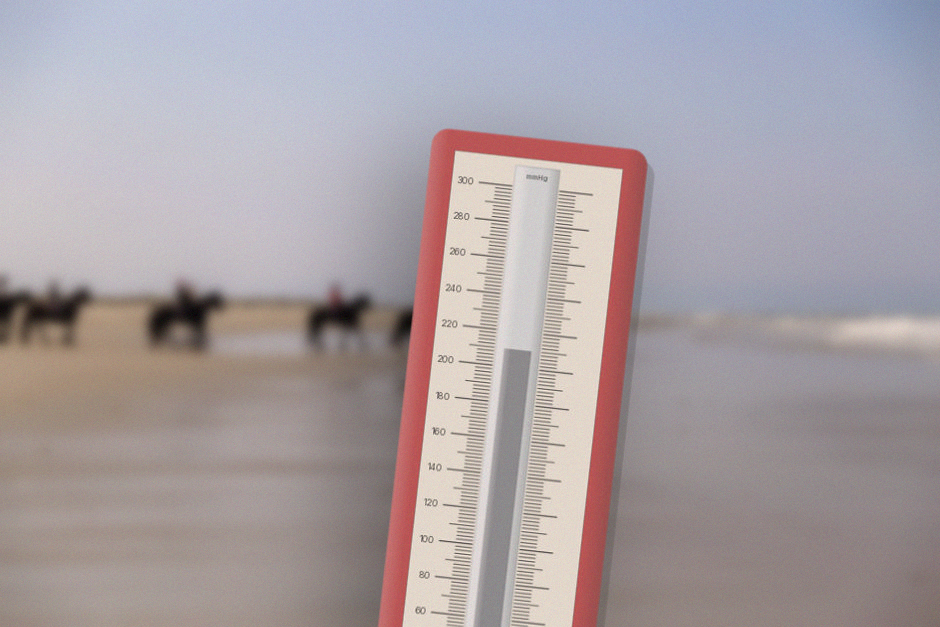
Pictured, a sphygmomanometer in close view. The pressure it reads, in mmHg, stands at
210 mmHg
